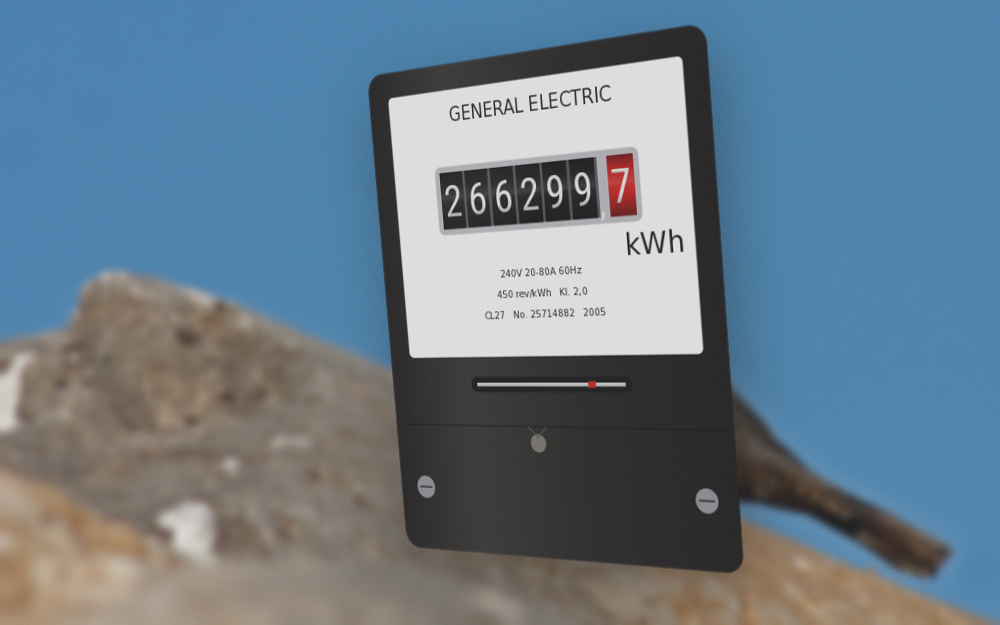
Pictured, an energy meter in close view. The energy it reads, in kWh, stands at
266299.7 kWh
